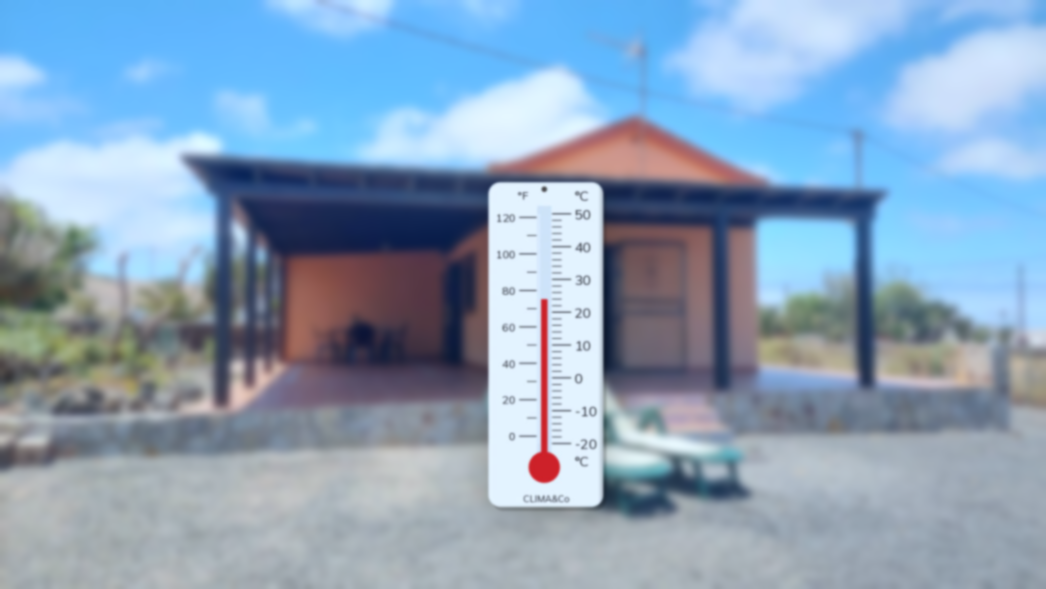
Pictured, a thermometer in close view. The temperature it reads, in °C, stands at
24 °C
